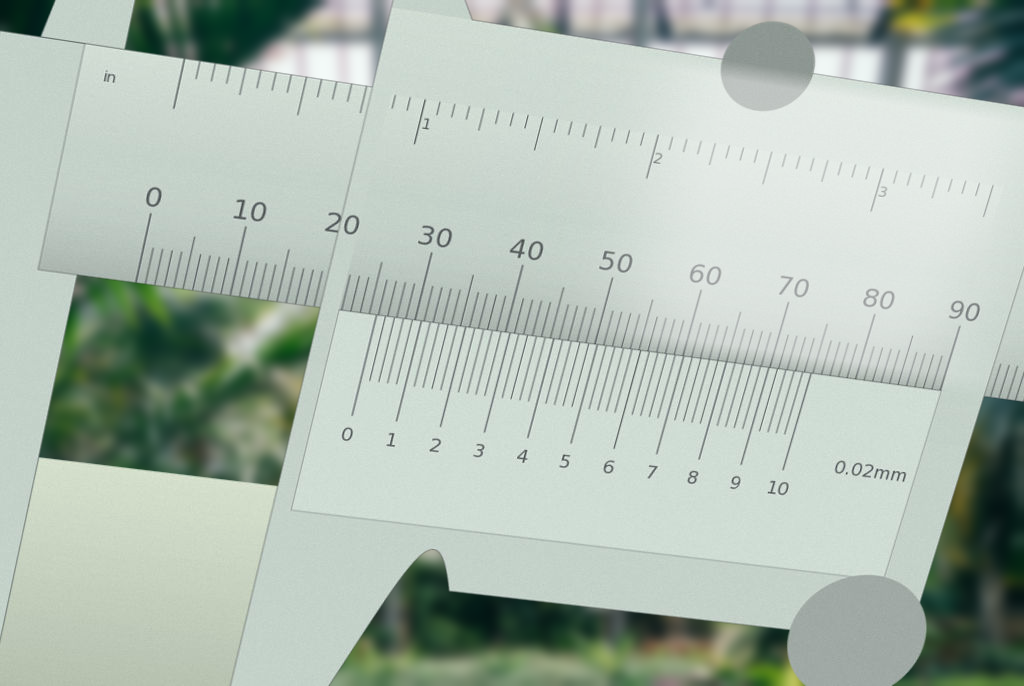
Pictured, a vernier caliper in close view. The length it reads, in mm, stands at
25.8 mm
